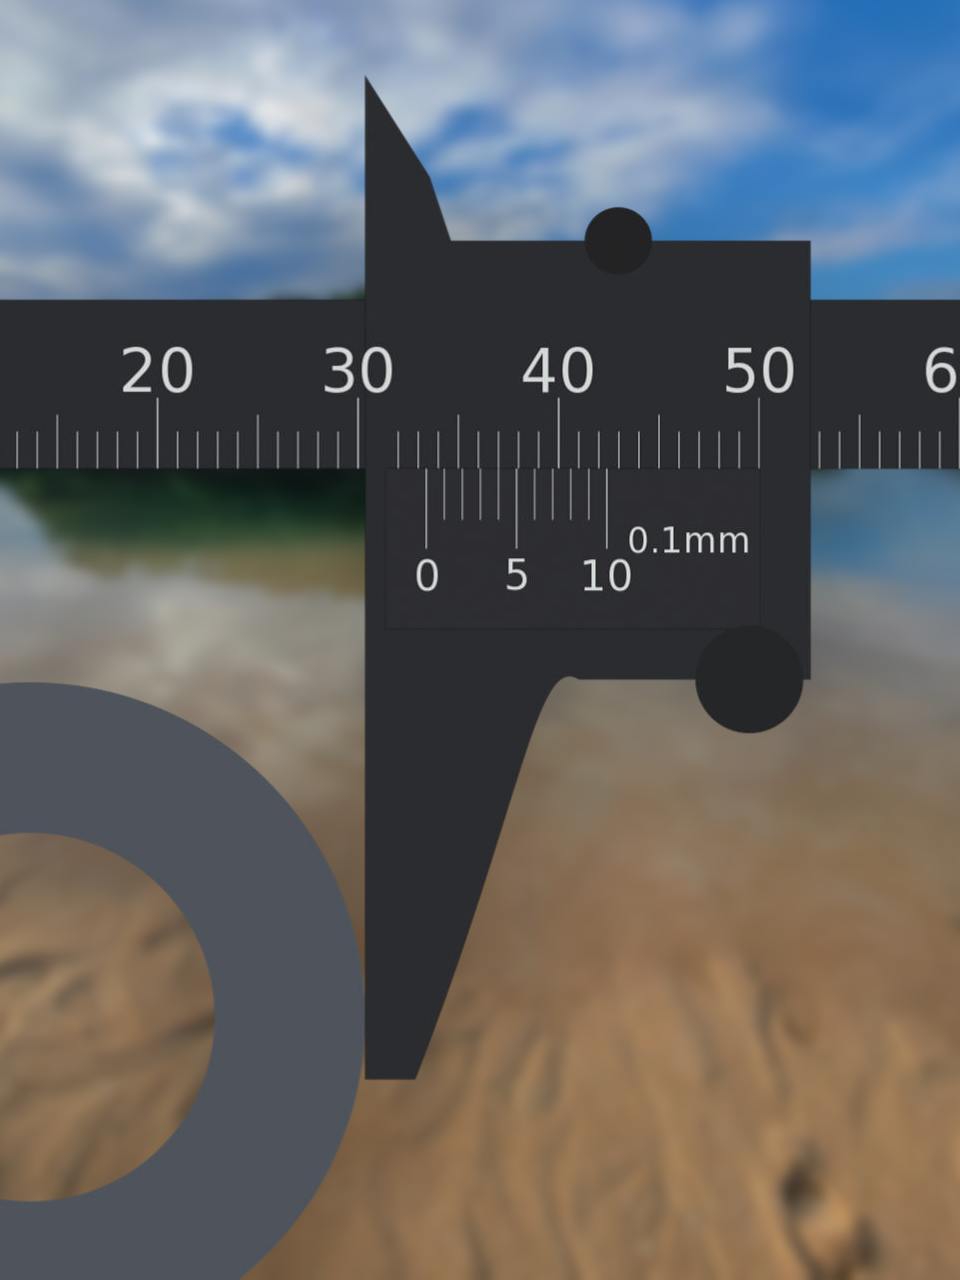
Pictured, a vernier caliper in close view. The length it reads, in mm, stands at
33.4 mm
